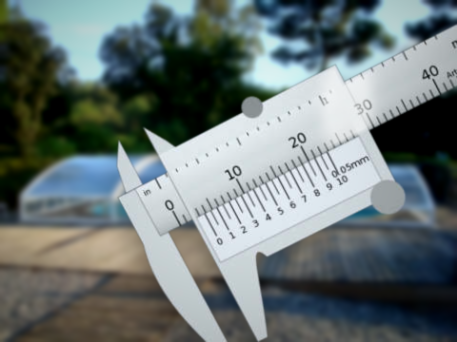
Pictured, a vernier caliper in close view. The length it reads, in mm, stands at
3.8 mm
